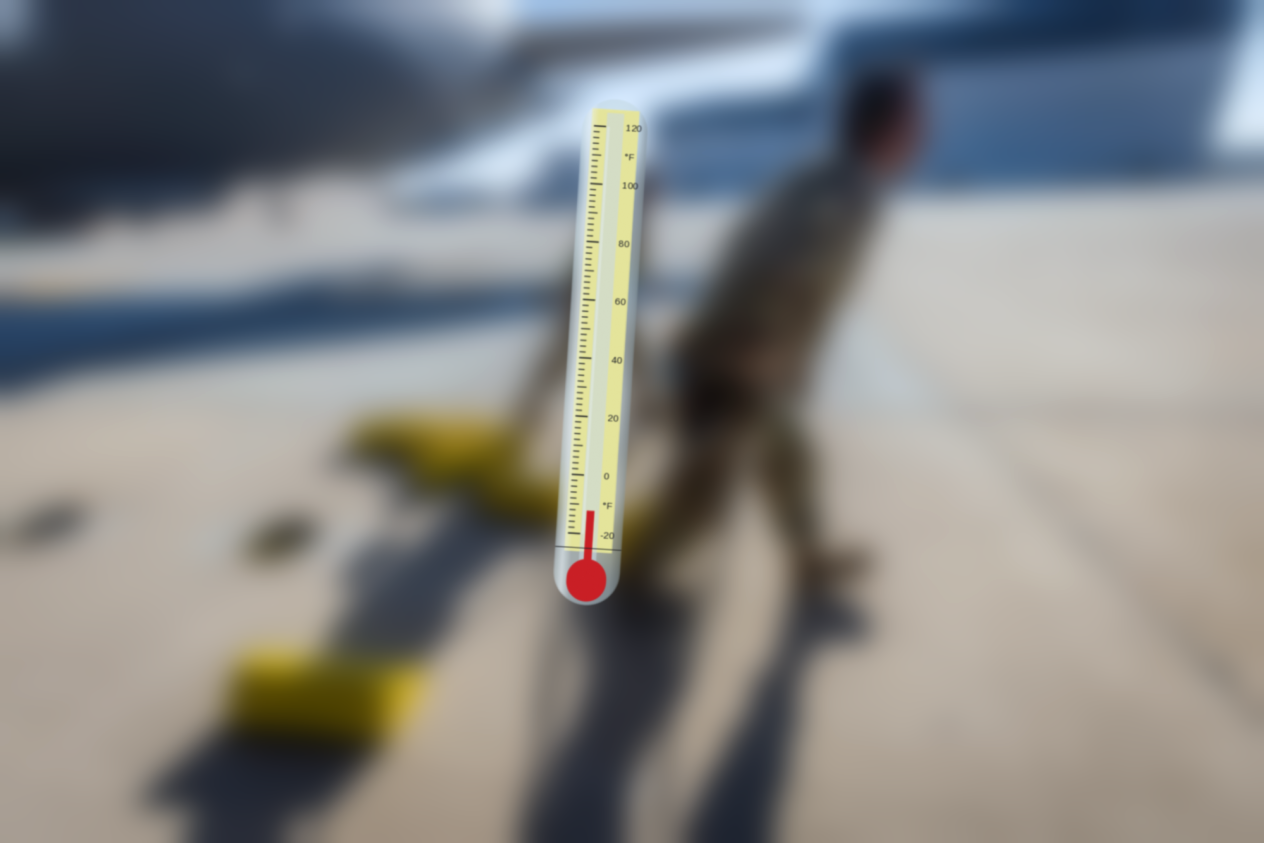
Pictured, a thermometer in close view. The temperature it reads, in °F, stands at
-12 °F
